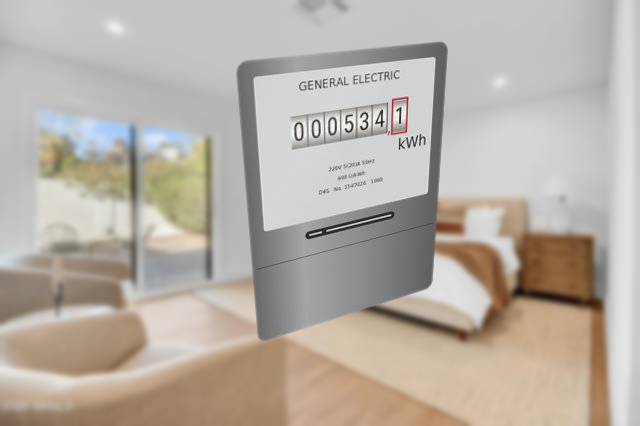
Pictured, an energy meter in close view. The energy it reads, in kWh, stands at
534.1 kWh
